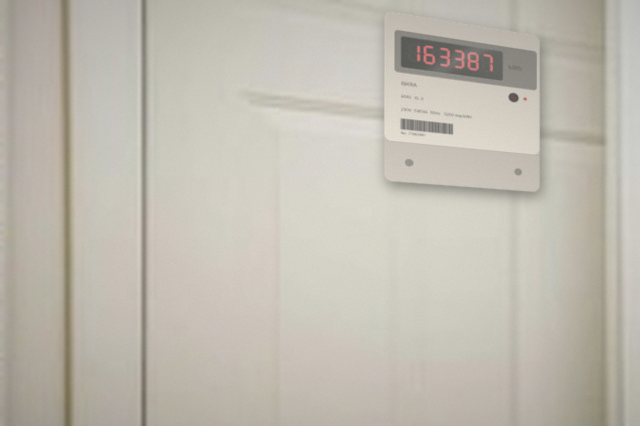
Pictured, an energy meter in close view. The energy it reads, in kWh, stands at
163387 kWh
